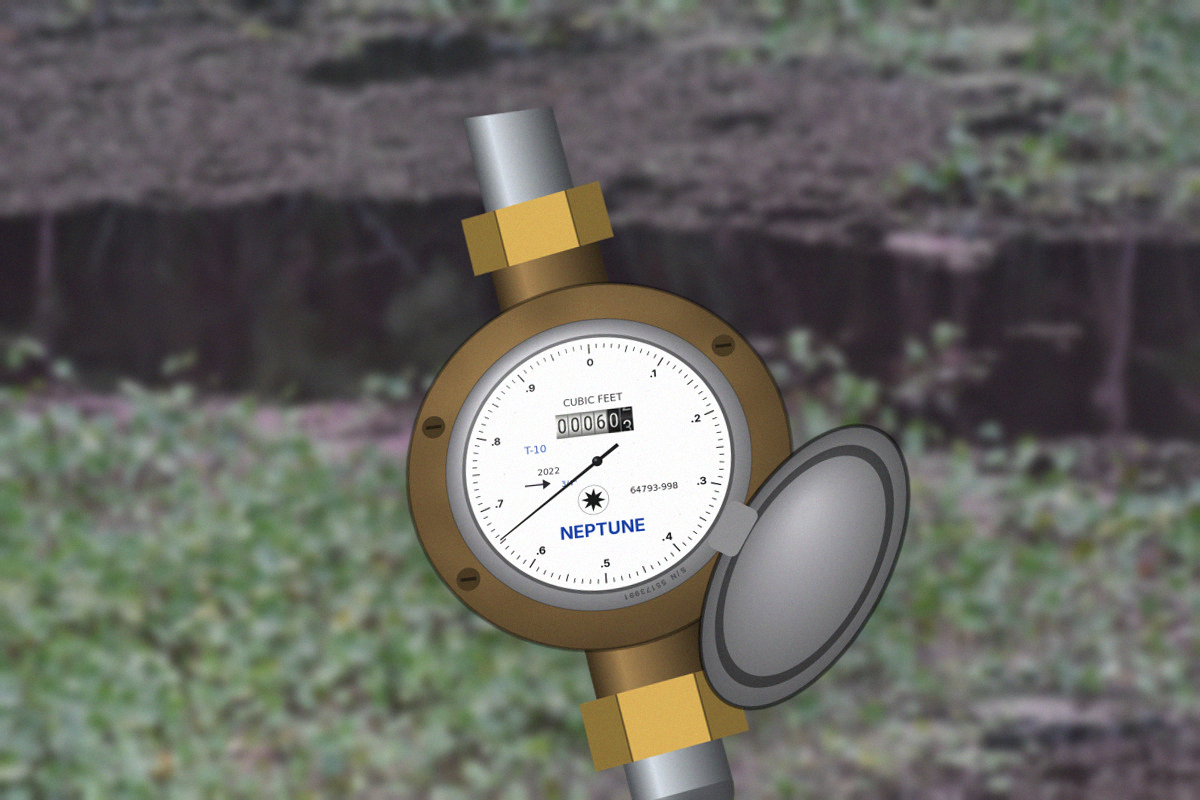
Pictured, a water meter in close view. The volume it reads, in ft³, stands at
602.65 ft³
